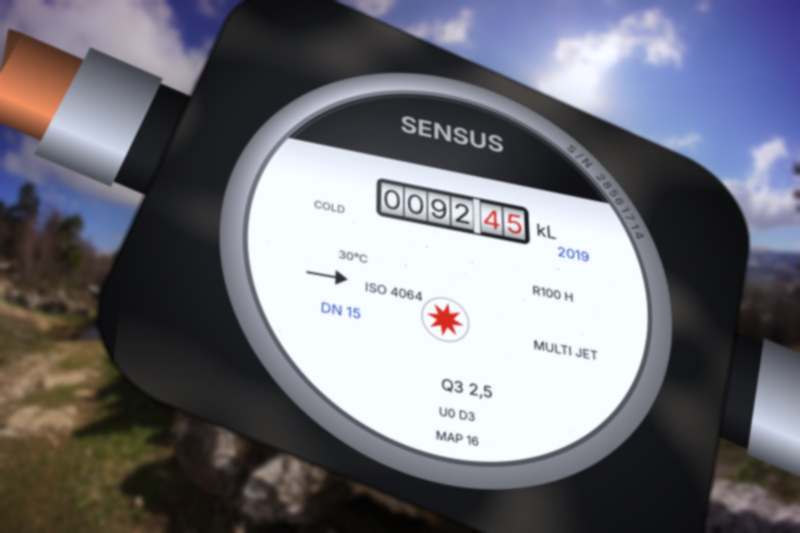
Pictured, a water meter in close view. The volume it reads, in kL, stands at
92.45 kL
